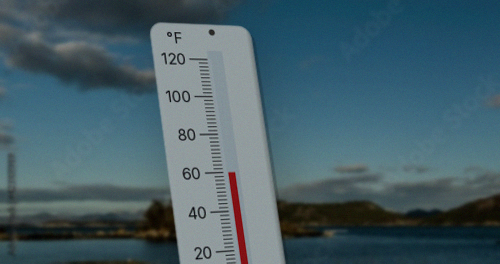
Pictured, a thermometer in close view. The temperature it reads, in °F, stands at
60 °F
